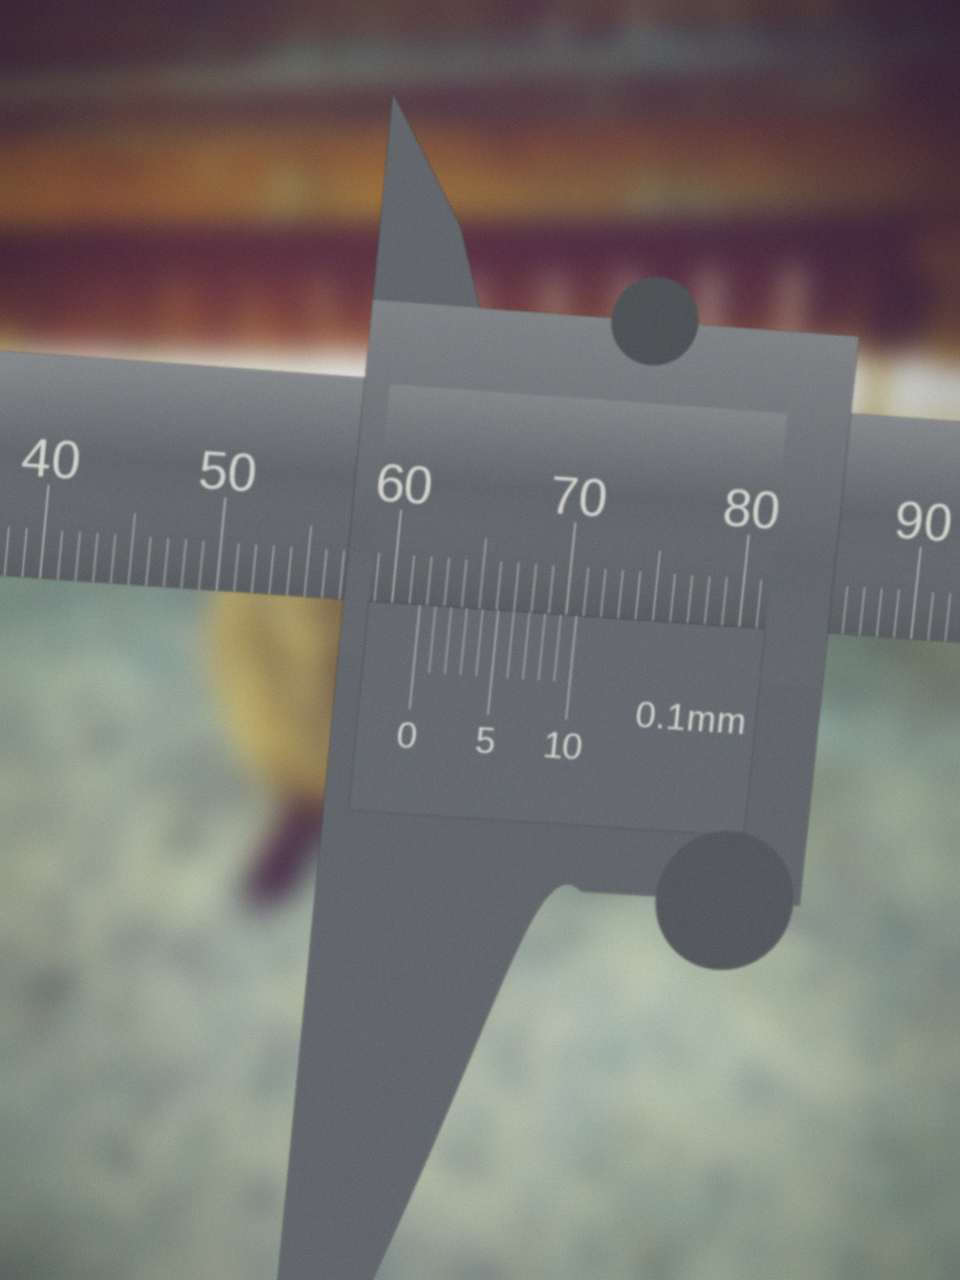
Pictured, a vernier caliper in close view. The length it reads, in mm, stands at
61.6 mm
